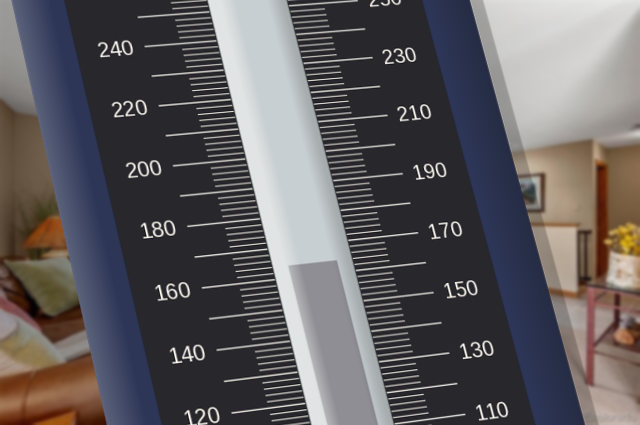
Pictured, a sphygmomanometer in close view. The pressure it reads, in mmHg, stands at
164 mmHg
